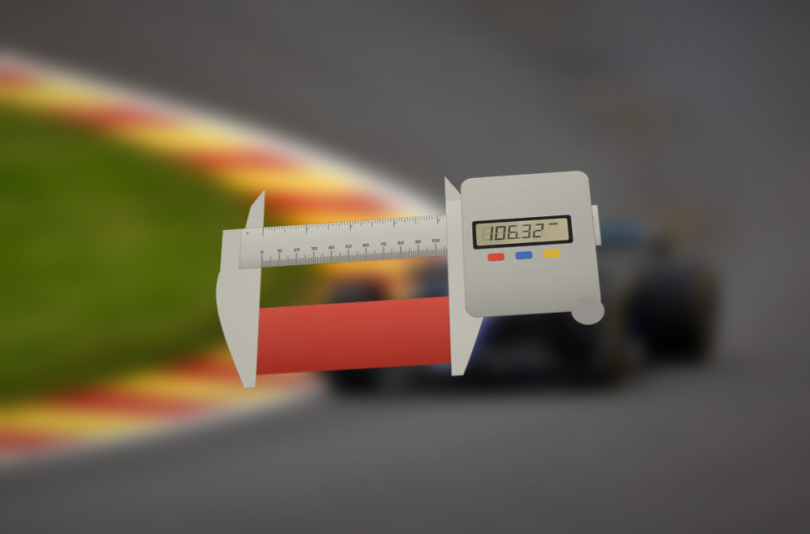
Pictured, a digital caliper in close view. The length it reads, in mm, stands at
106.32 mm
